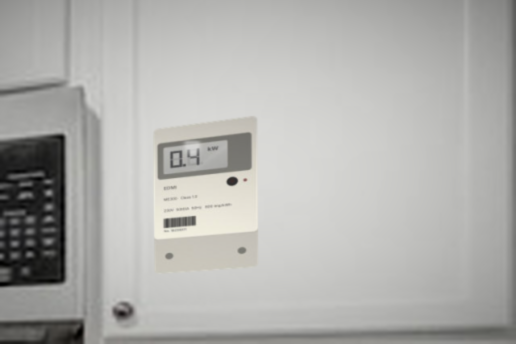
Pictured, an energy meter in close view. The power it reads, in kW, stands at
0.4 kW
